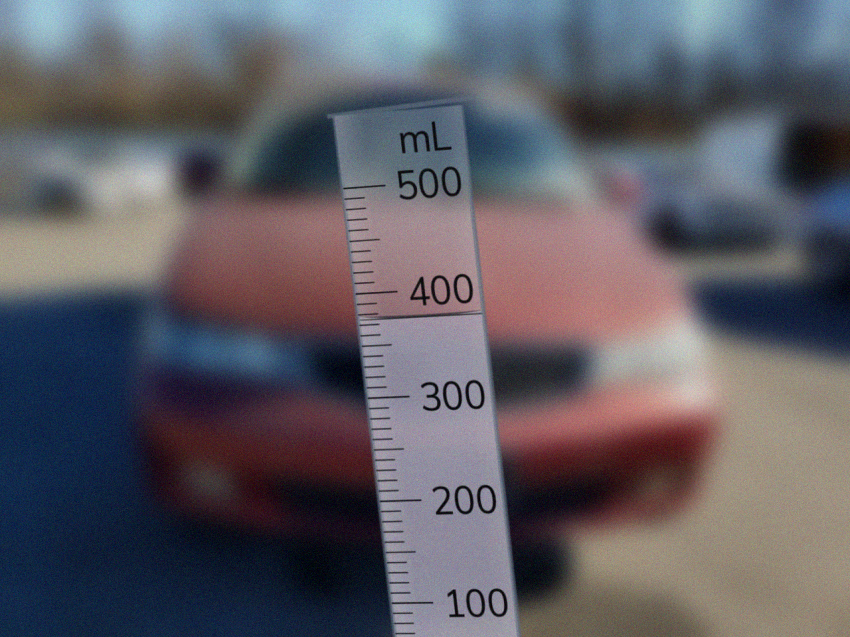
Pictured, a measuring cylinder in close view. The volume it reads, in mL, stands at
375 mL
